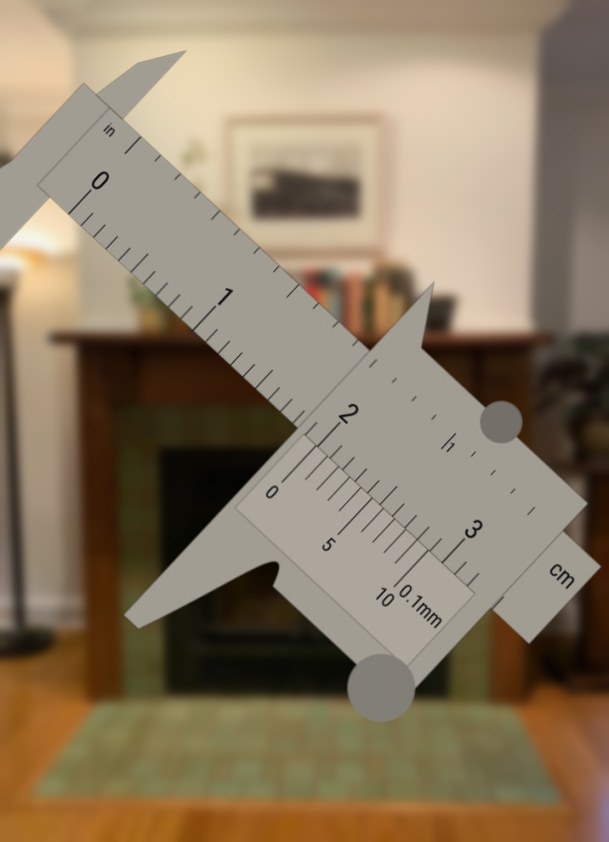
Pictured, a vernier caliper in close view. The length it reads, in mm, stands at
19.9 mm
